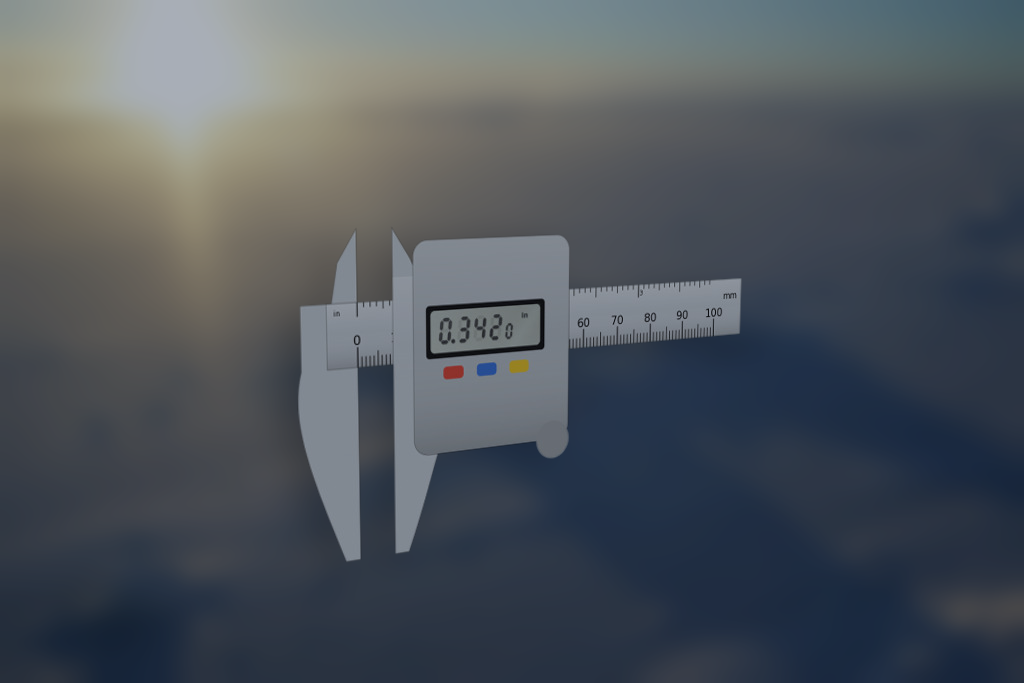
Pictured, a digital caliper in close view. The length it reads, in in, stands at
0.3420 in
